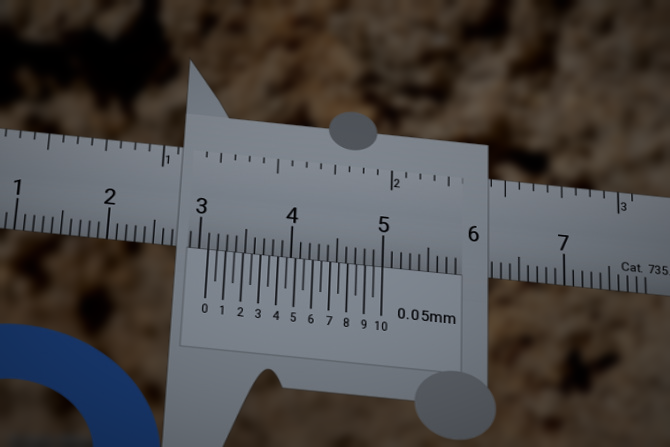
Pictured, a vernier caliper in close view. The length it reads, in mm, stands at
31.0 mm
